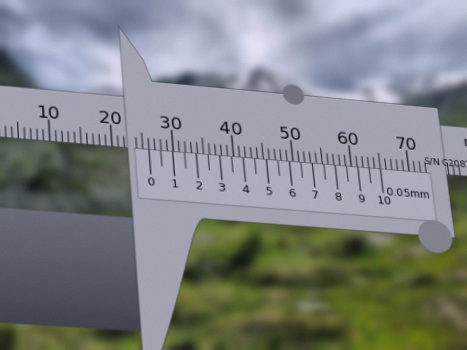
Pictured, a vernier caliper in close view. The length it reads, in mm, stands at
26.0 mm
